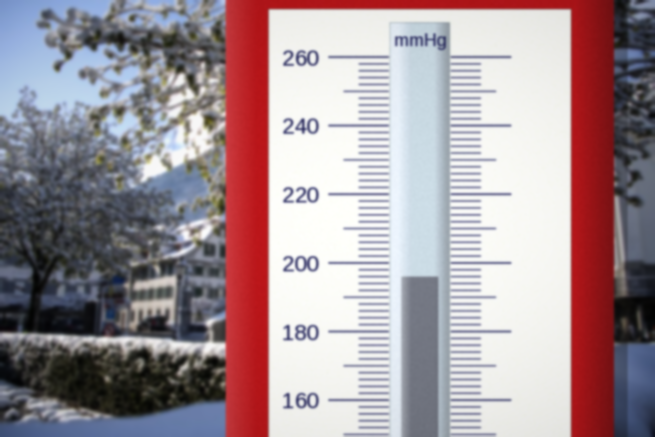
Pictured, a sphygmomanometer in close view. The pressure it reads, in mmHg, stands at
196 mmHg
